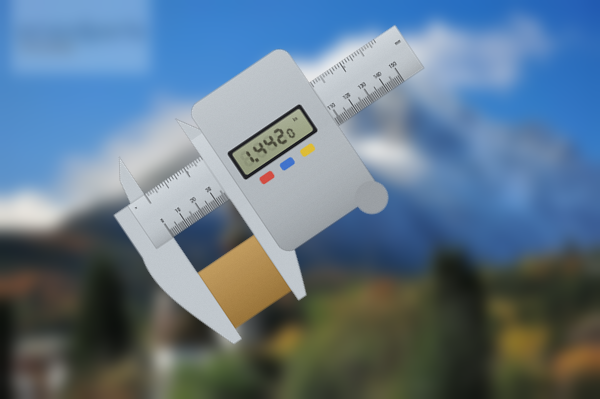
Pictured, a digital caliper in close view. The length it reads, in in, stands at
1.4420 in
